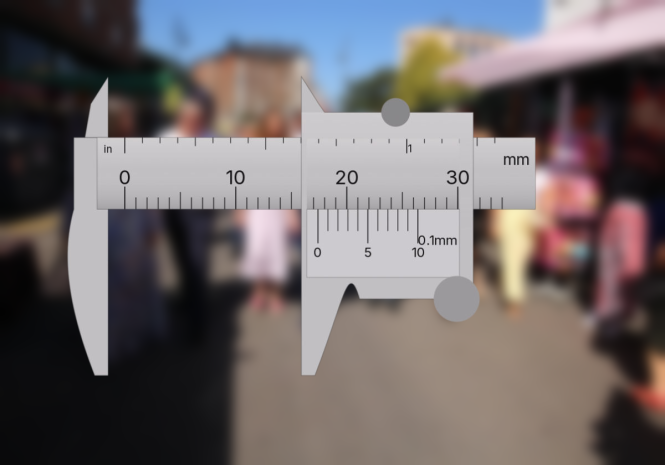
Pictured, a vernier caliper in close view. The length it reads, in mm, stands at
17.4 mm
